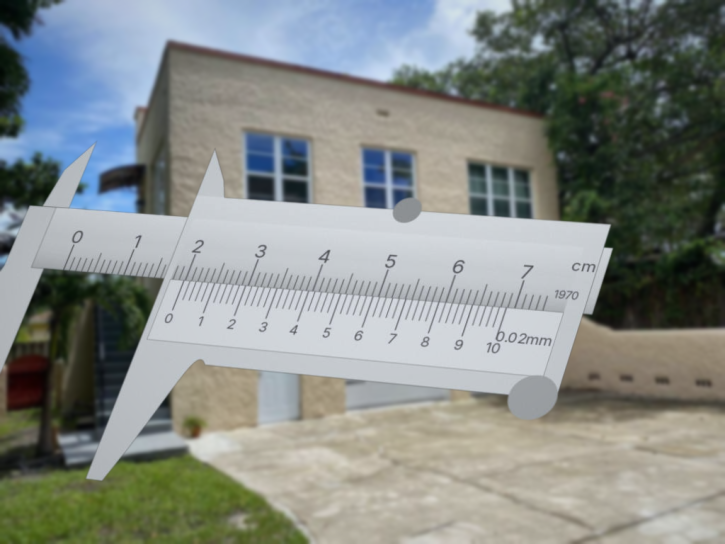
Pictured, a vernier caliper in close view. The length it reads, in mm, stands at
19.8 mm
